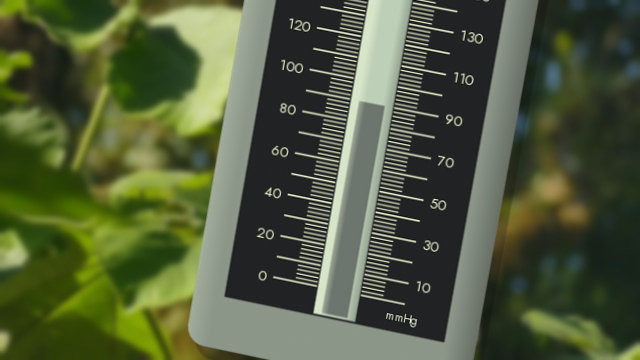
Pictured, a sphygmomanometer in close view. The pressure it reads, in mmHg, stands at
90 mmHg
